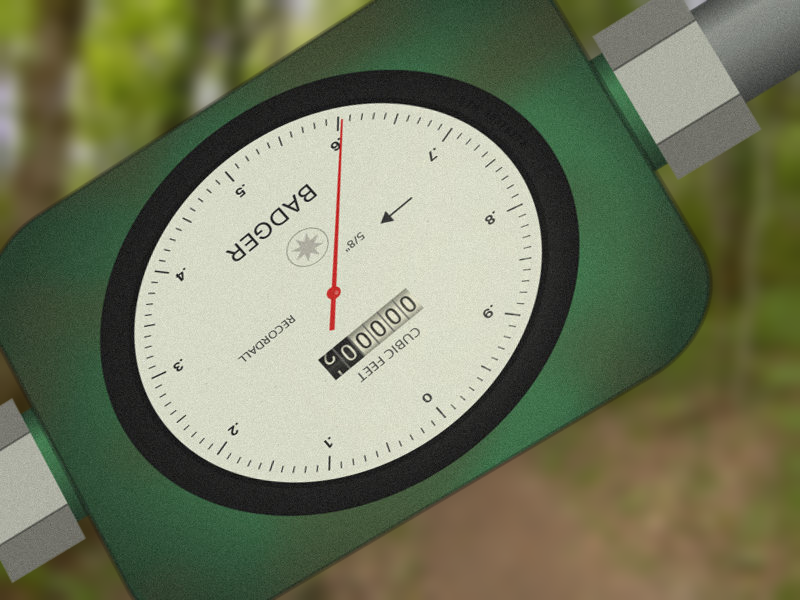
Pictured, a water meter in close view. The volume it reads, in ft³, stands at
1.60 ft³
